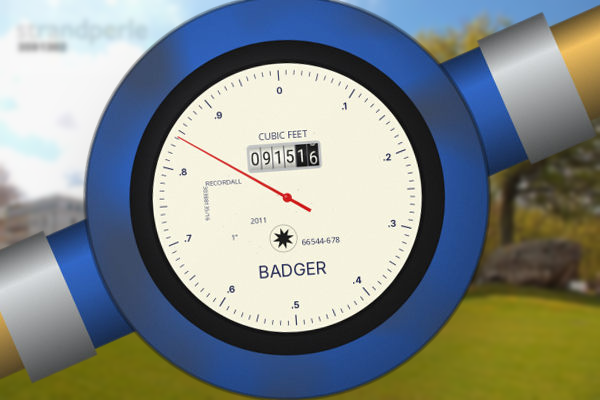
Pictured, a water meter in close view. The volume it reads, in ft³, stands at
91515.84 ft³
